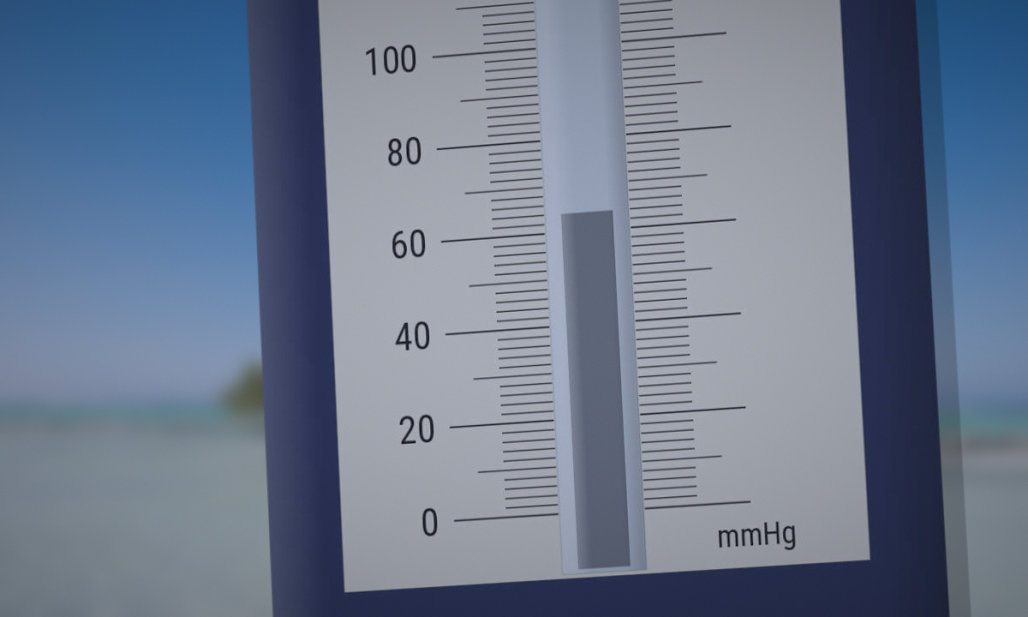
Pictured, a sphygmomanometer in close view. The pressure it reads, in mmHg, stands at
64 mmHg
